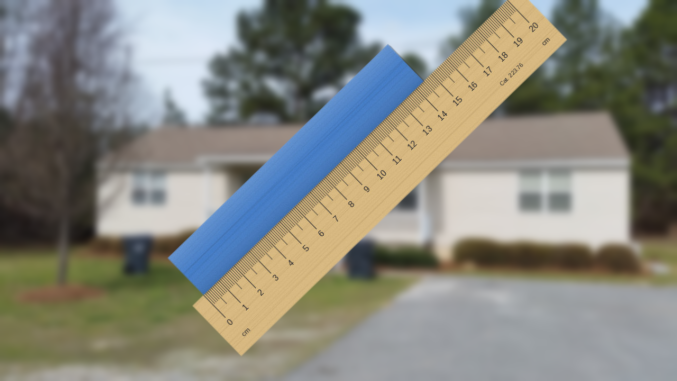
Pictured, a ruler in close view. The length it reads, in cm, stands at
14.5 cm
